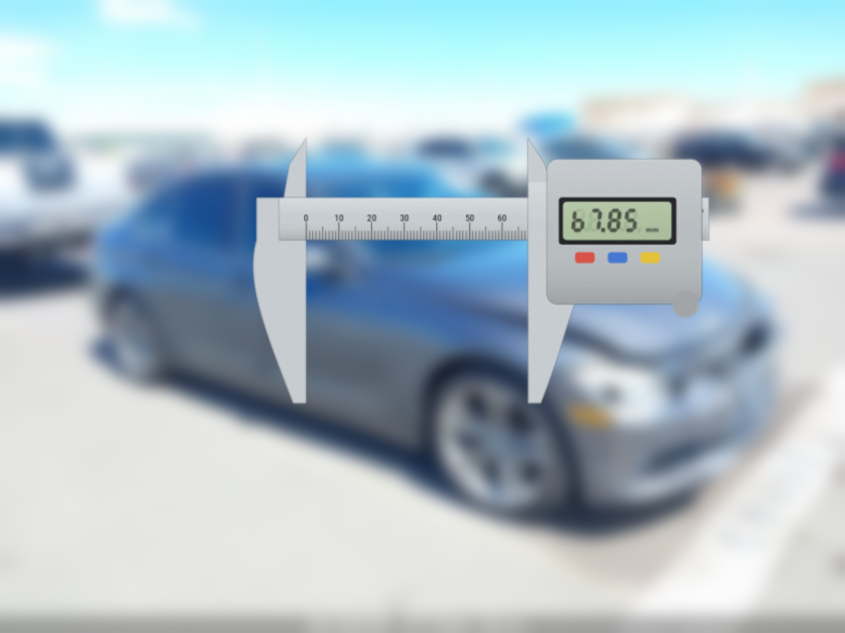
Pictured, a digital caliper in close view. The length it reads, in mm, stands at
67.85 mm
